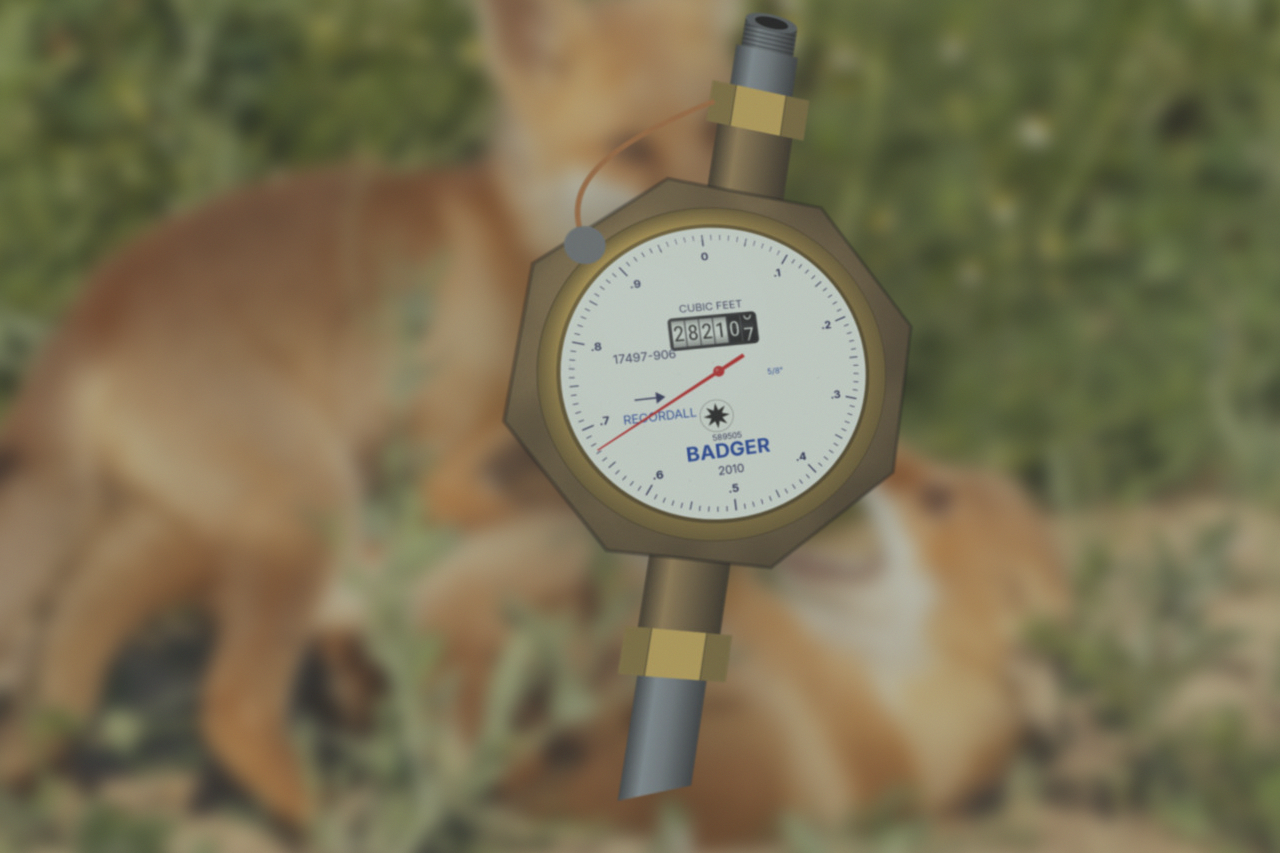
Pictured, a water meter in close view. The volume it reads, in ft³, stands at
282106.67 ft³
